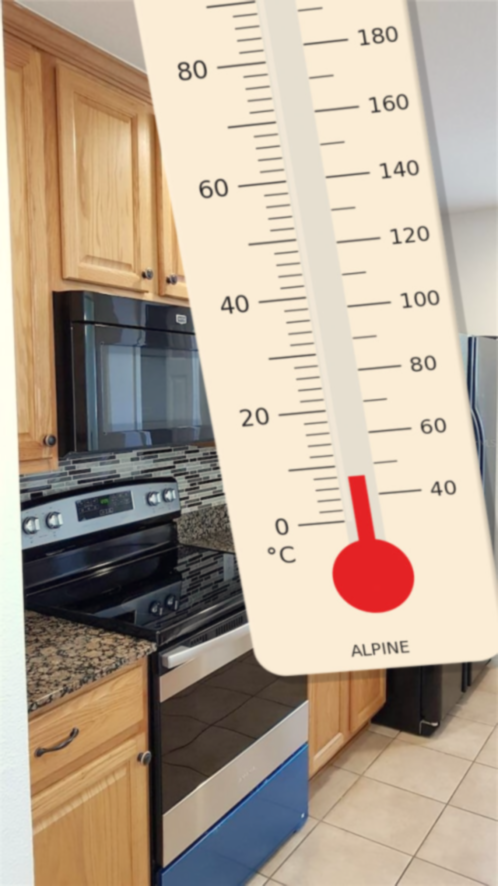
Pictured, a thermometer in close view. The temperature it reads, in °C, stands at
8 °C
